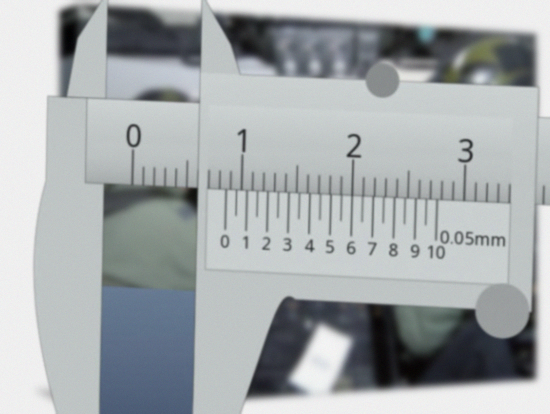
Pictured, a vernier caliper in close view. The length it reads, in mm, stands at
8.6 mm
